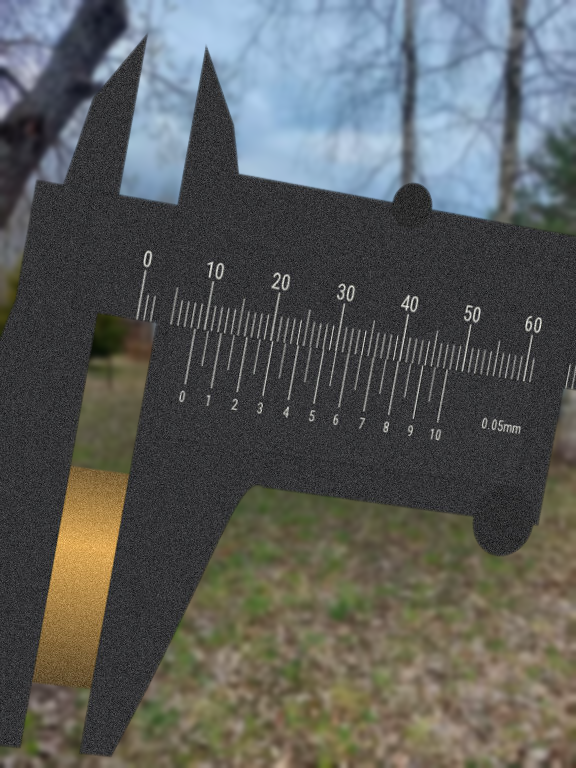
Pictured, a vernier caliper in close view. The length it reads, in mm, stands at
8.6 mm
